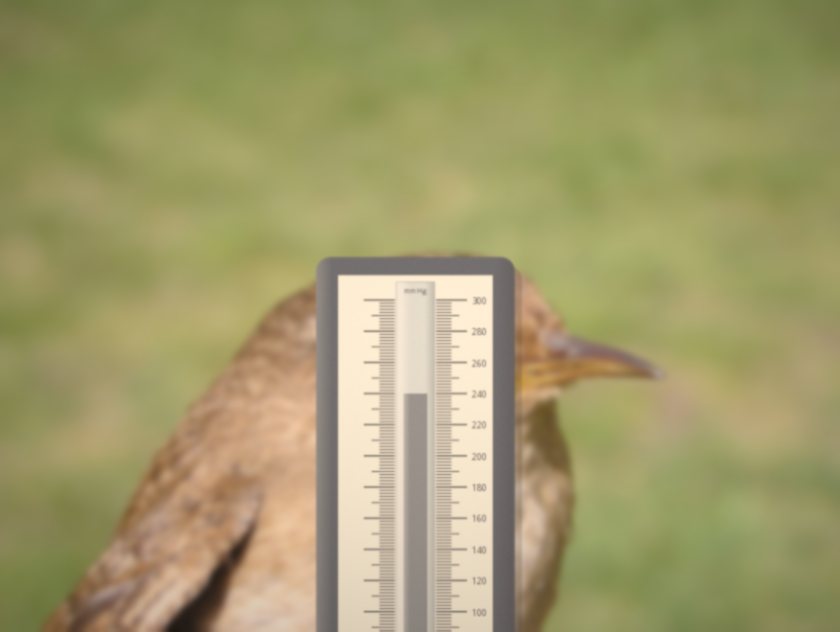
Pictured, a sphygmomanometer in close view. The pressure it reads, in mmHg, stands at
240 mmHg
